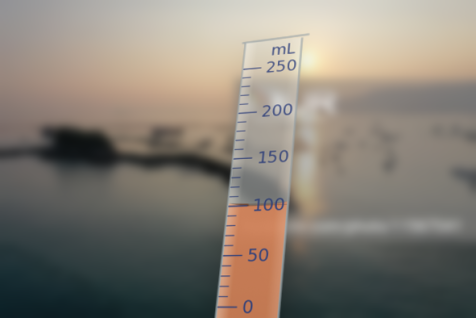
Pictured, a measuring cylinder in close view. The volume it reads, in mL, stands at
100 mL
